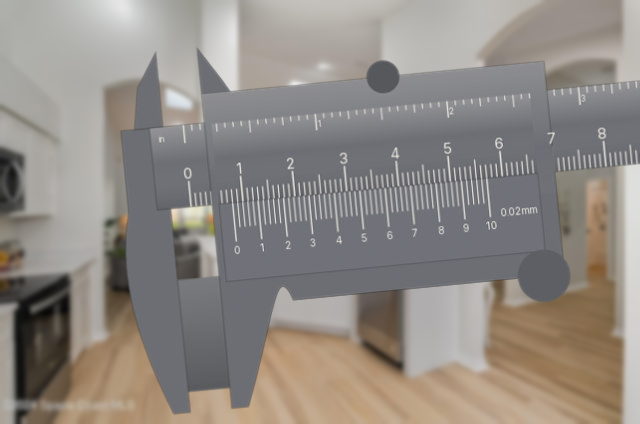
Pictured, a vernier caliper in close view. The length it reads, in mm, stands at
8.0 mm
